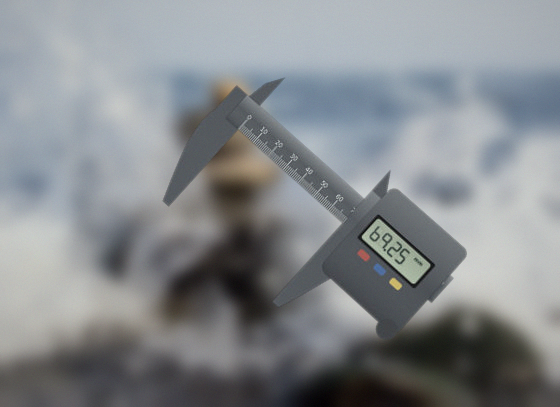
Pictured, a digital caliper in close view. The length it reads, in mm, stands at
69.25 mm
